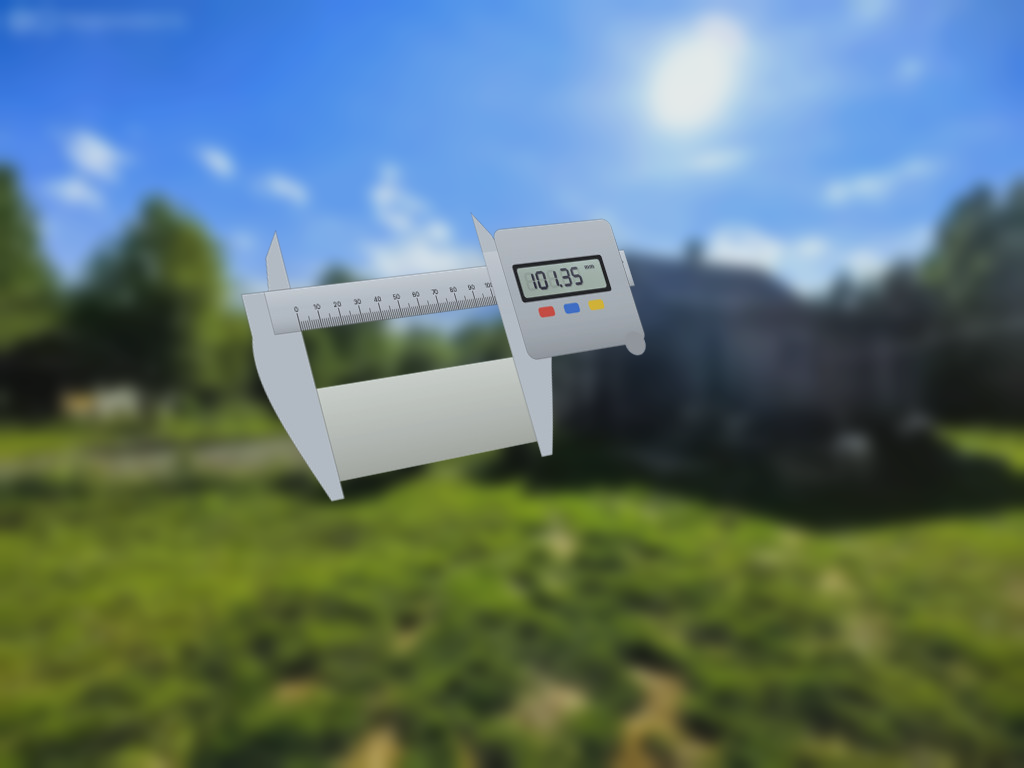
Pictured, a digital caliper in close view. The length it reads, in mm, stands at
101.35 mm
